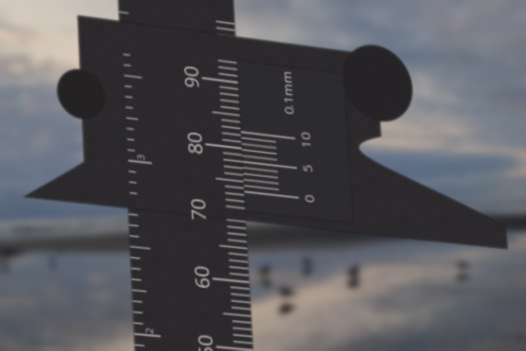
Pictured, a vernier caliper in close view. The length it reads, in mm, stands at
73.5 mm
